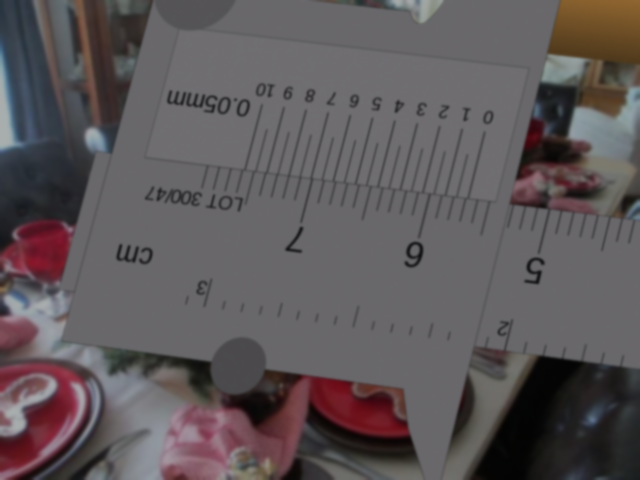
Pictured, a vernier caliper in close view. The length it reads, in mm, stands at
56.8 mm
